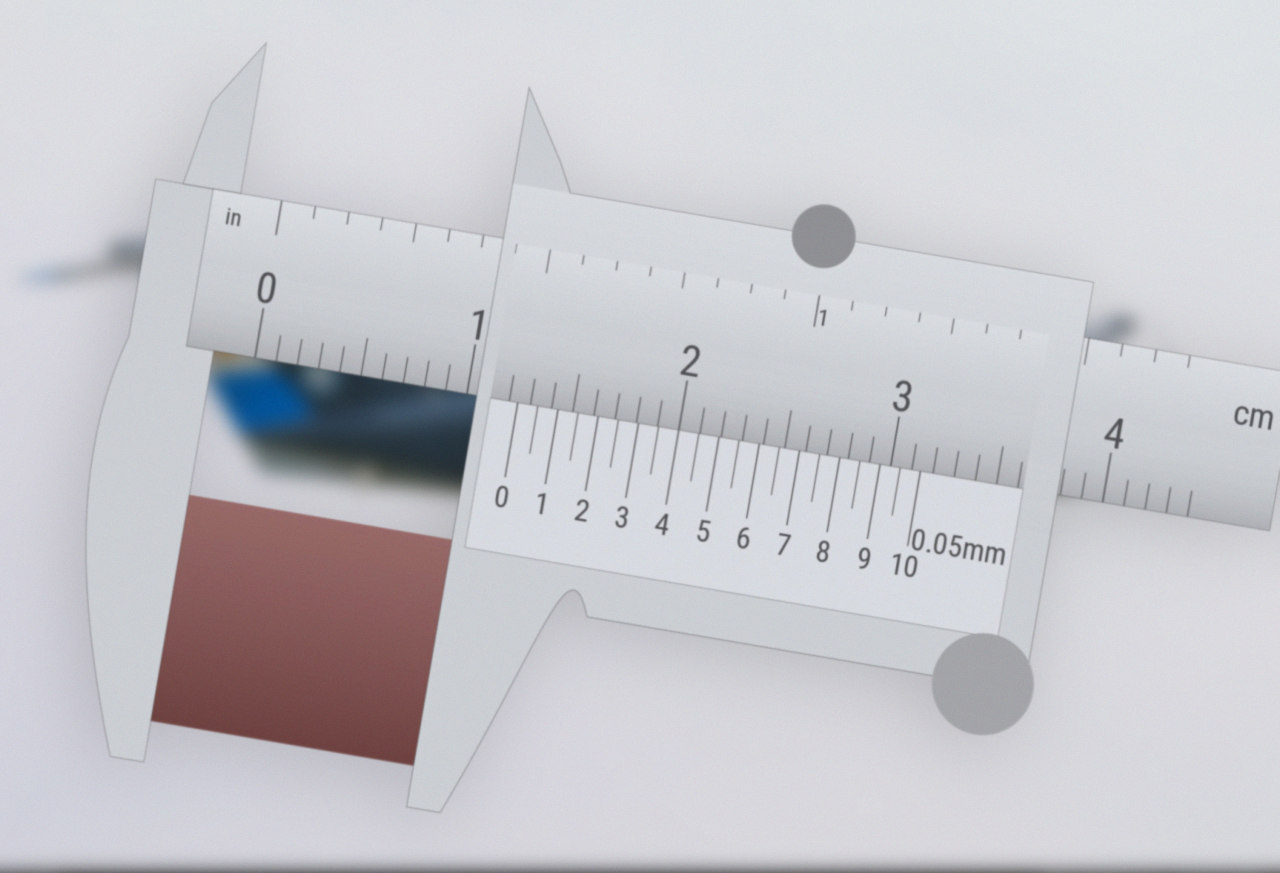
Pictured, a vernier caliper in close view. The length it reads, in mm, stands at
12.4 mm
